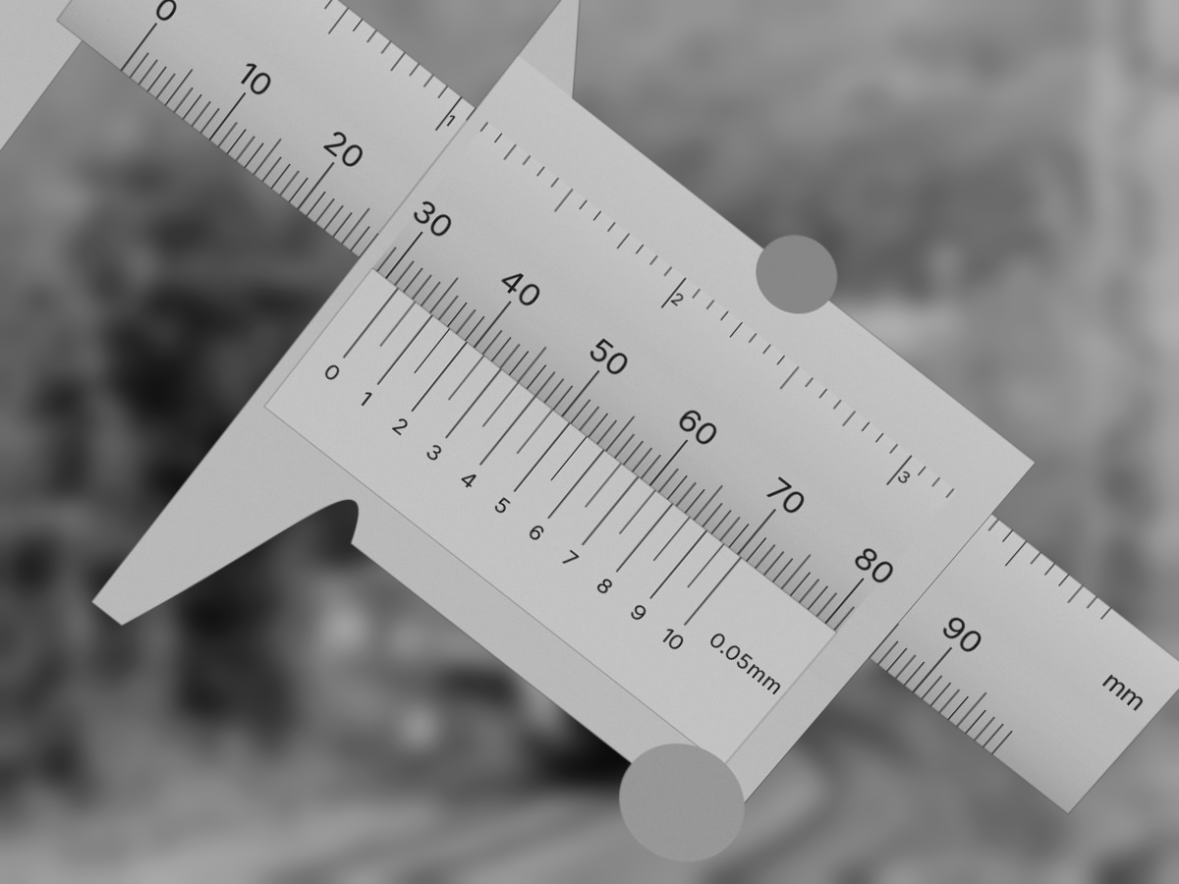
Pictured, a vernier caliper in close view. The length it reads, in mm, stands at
31.4 mm
